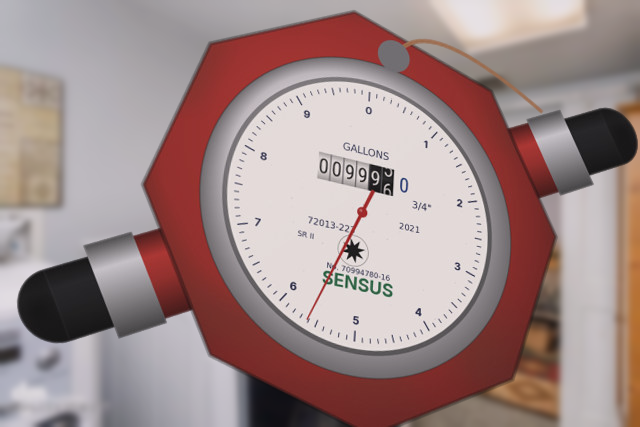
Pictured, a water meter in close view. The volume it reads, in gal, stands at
99955.6 gal
